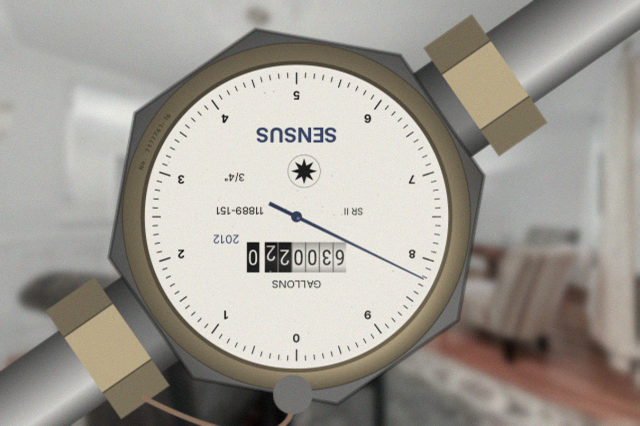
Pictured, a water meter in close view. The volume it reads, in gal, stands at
6300218.2 gal
